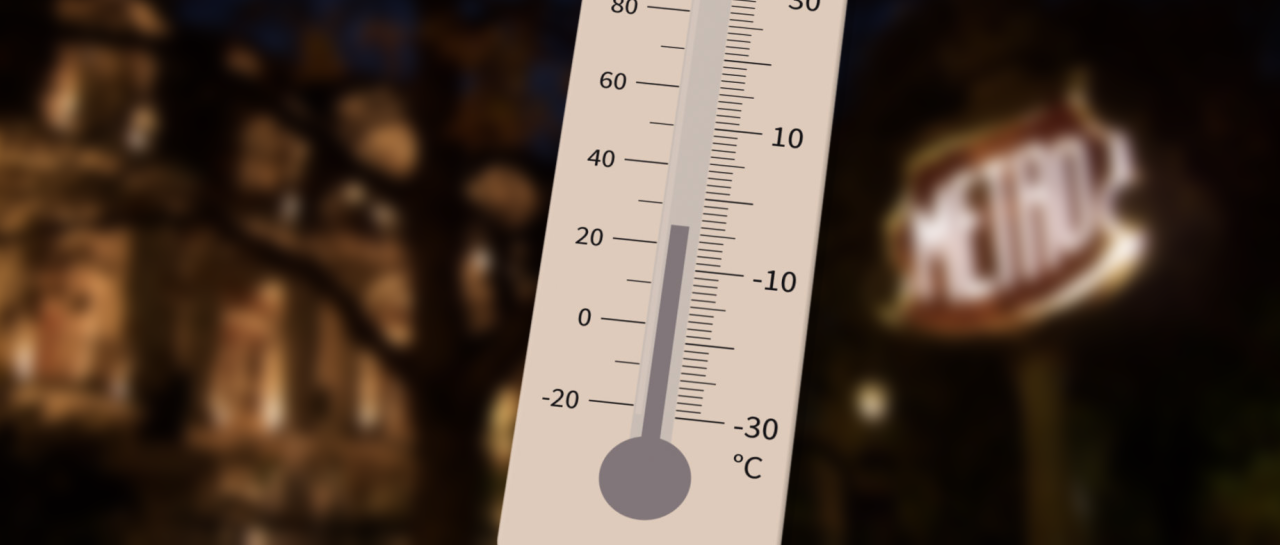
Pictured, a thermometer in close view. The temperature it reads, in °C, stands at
-4 °C
